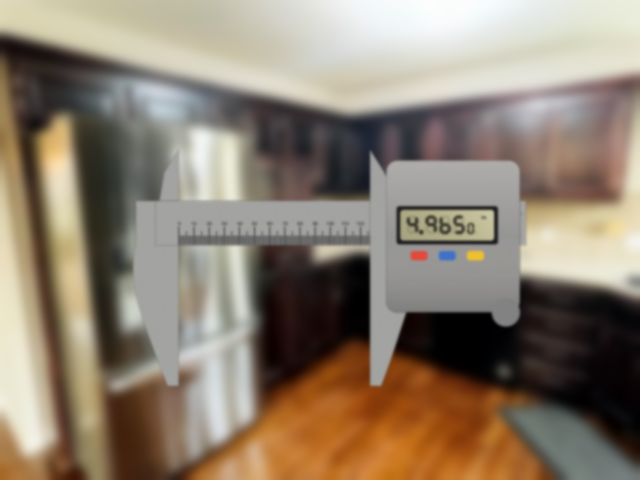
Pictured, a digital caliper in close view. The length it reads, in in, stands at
4.9650 in
